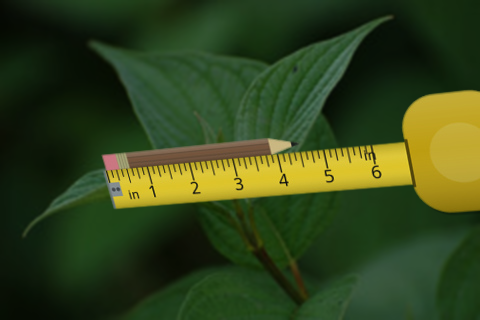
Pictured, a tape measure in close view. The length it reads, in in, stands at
4.5 in
